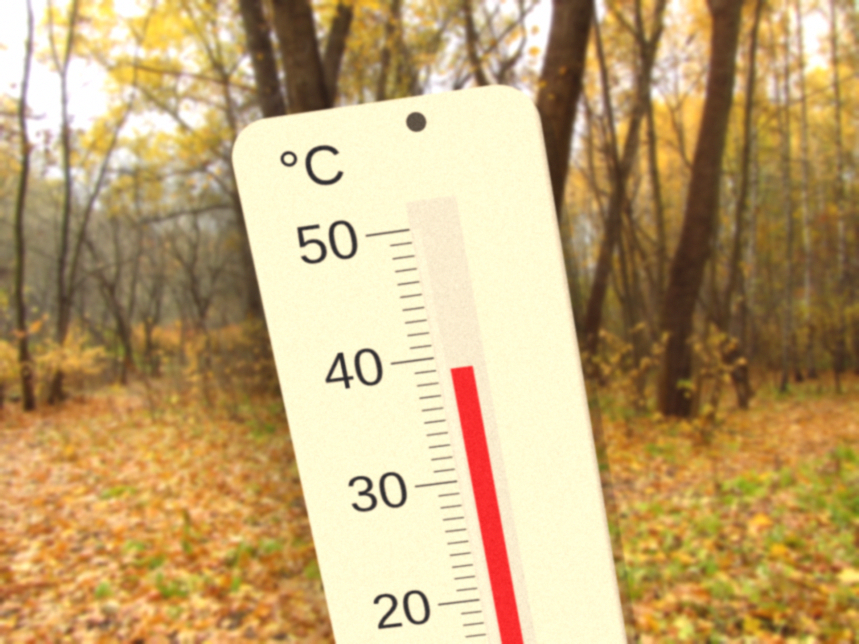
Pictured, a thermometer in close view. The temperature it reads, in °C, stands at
39 °C
